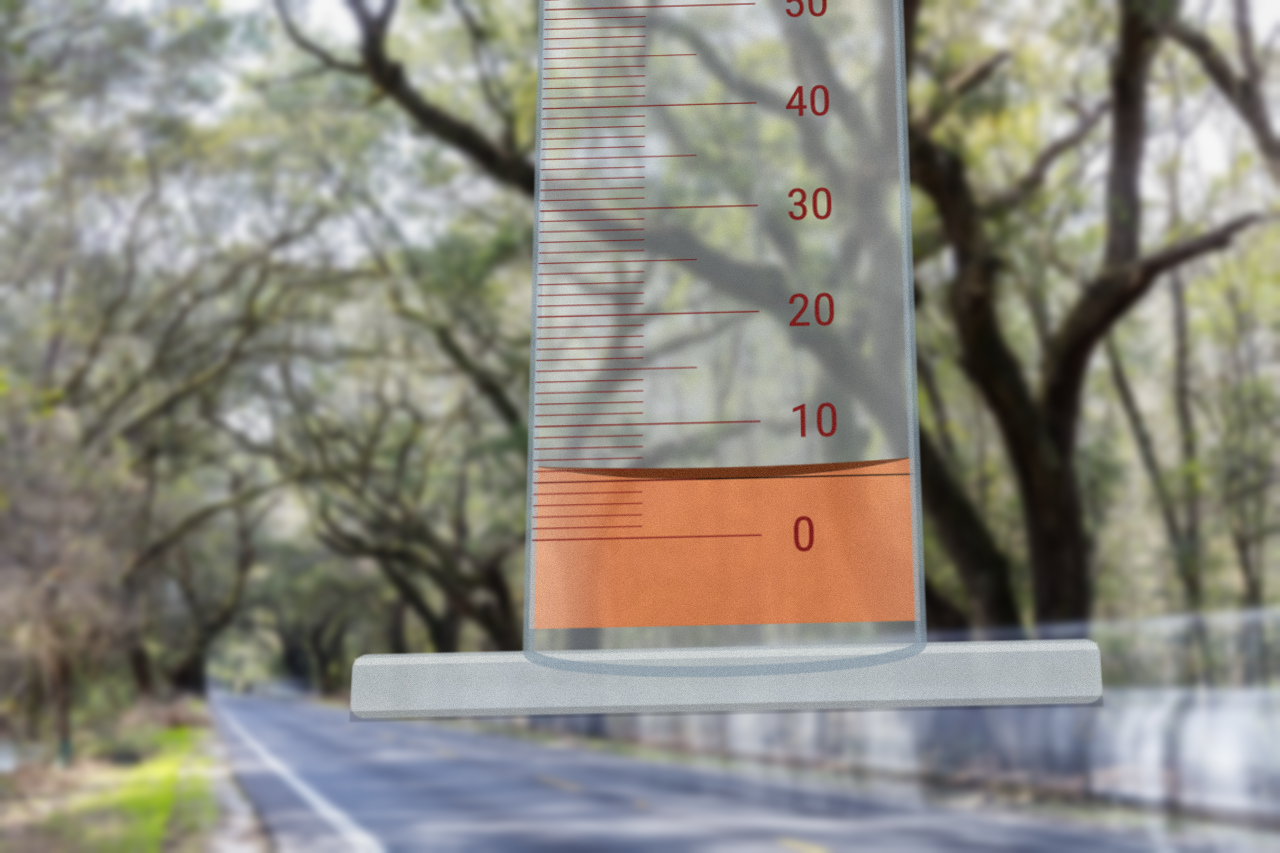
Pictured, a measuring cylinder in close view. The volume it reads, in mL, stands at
5 mL
